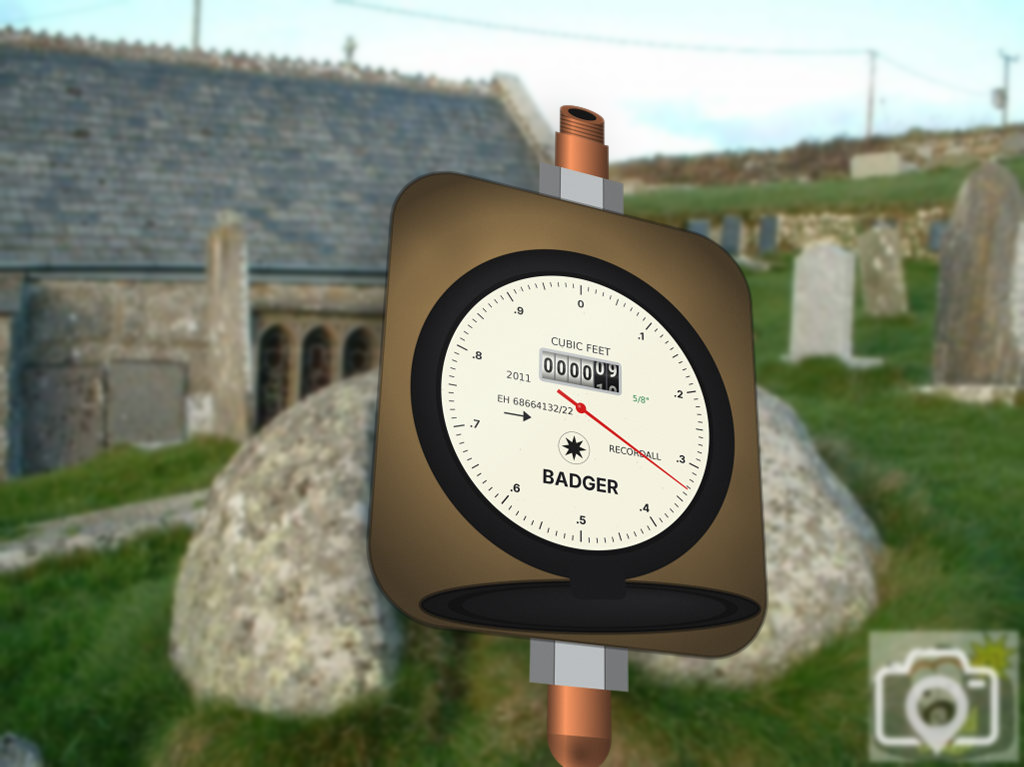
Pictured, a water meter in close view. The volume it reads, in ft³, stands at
9.33 ft³
